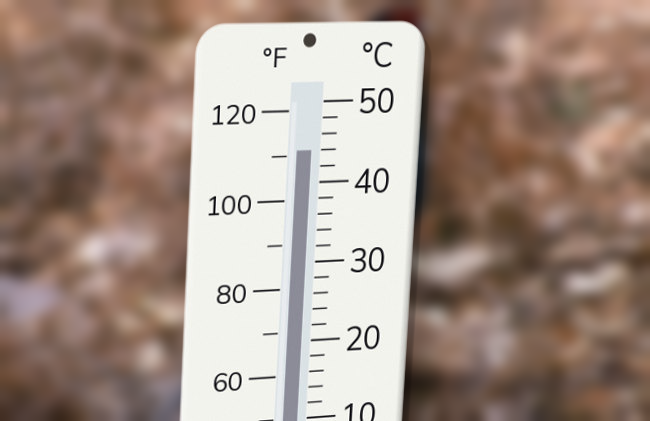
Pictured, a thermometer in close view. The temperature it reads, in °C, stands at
44 °C
